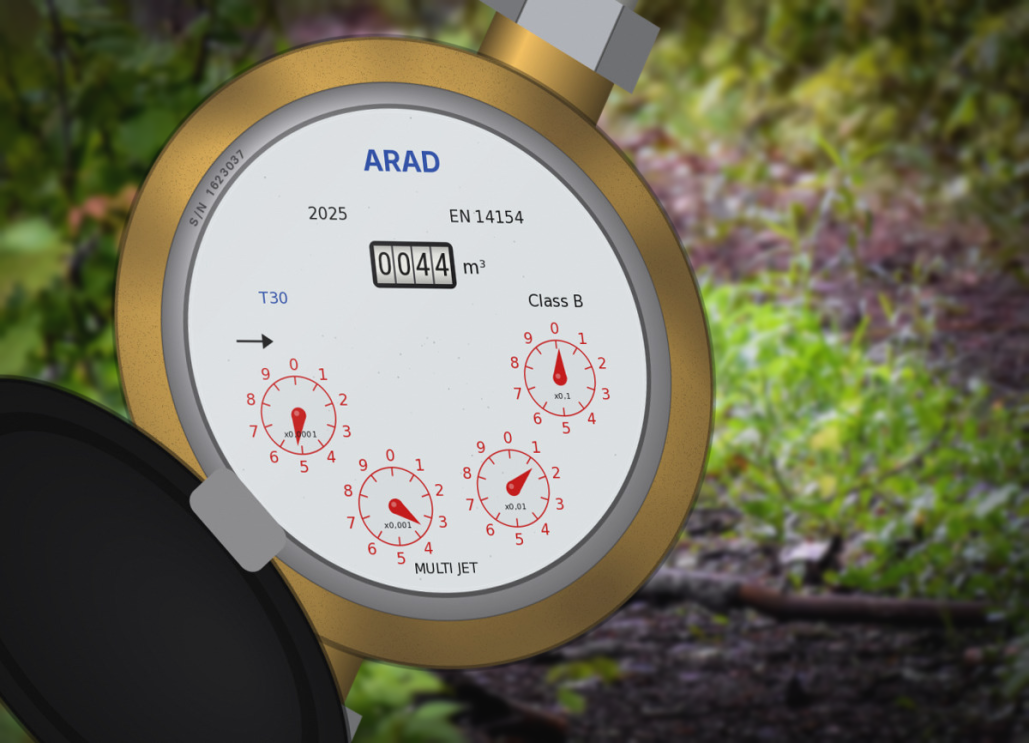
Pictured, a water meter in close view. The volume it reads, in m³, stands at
44.0135 m³
